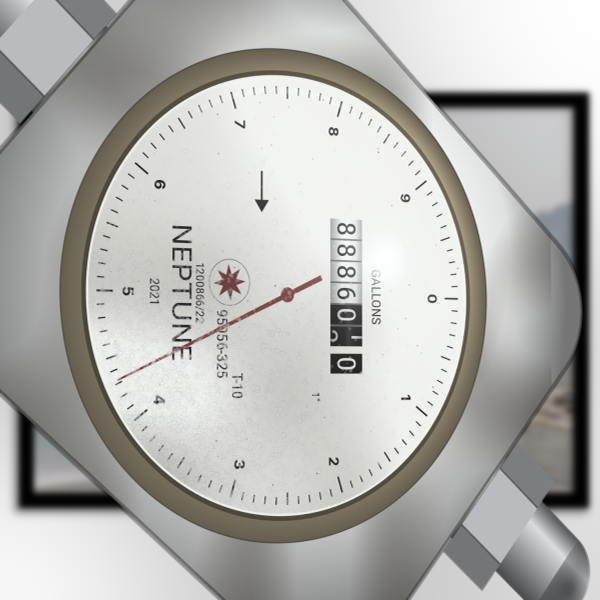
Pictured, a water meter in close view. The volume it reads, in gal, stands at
8886014.3 gal
